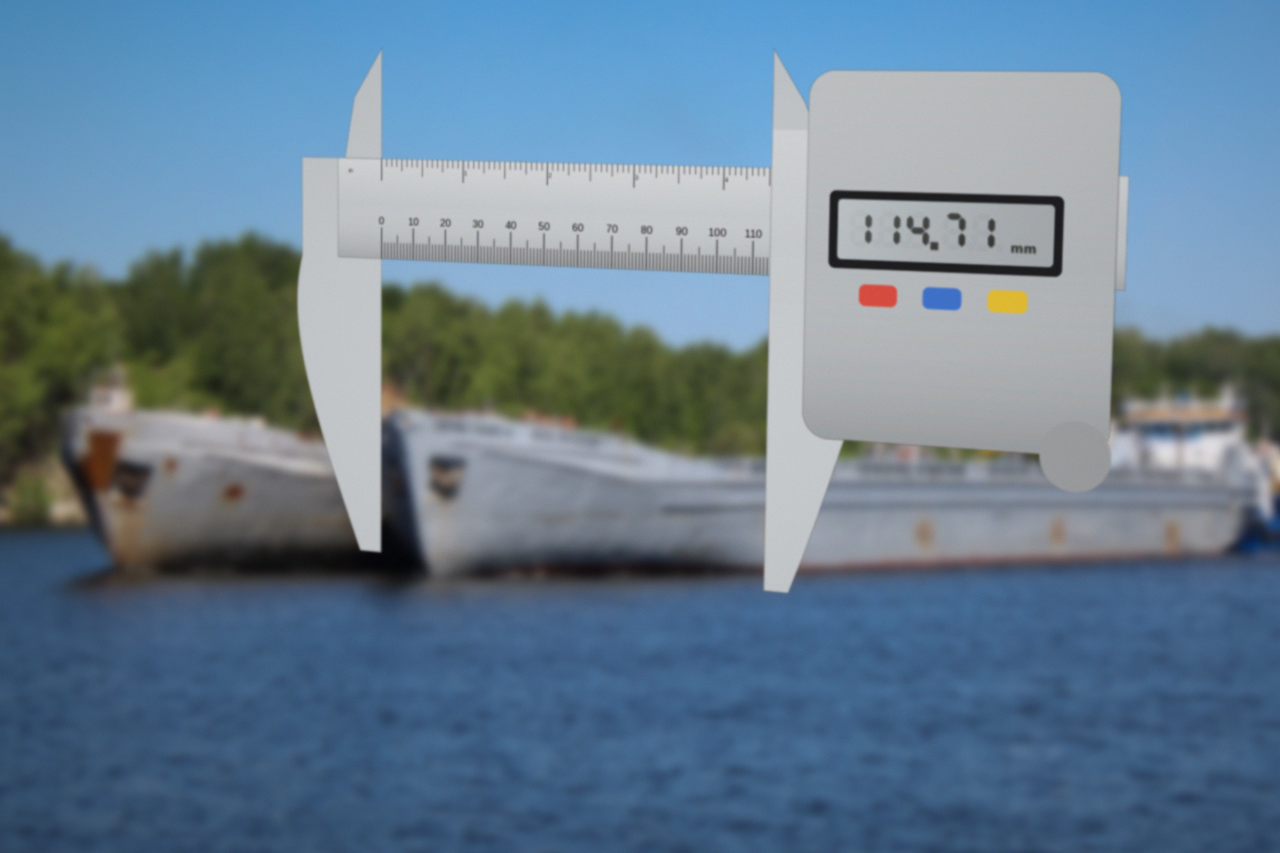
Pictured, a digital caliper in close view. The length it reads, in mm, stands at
114.71 mm
